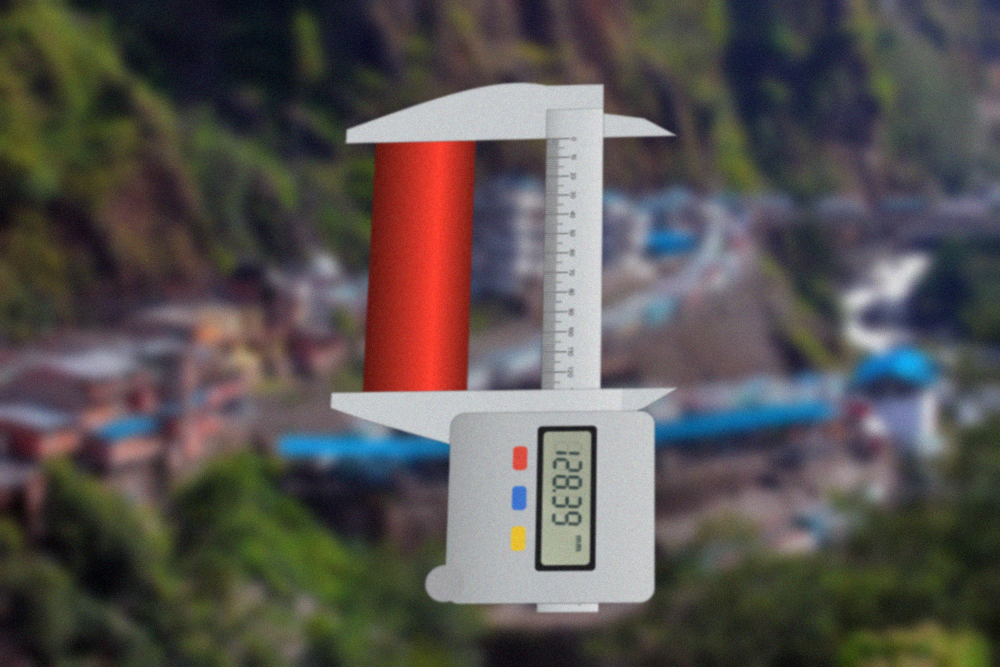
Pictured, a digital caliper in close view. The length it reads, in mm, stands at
128.39 mm
